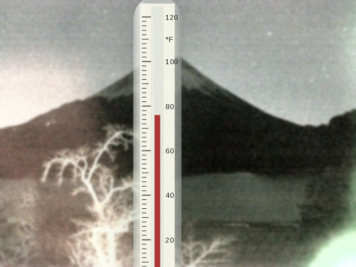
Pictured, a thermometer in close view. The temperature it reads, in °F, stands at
76 °F
